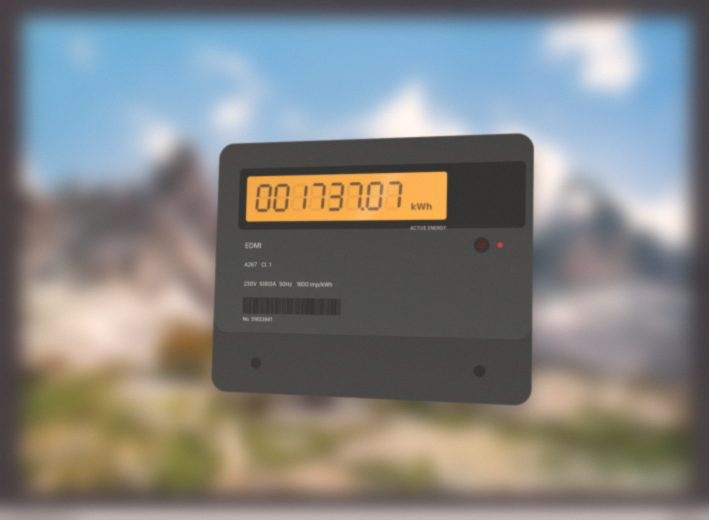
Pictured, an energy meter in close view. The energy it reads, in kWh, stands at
1737.07 kWh
